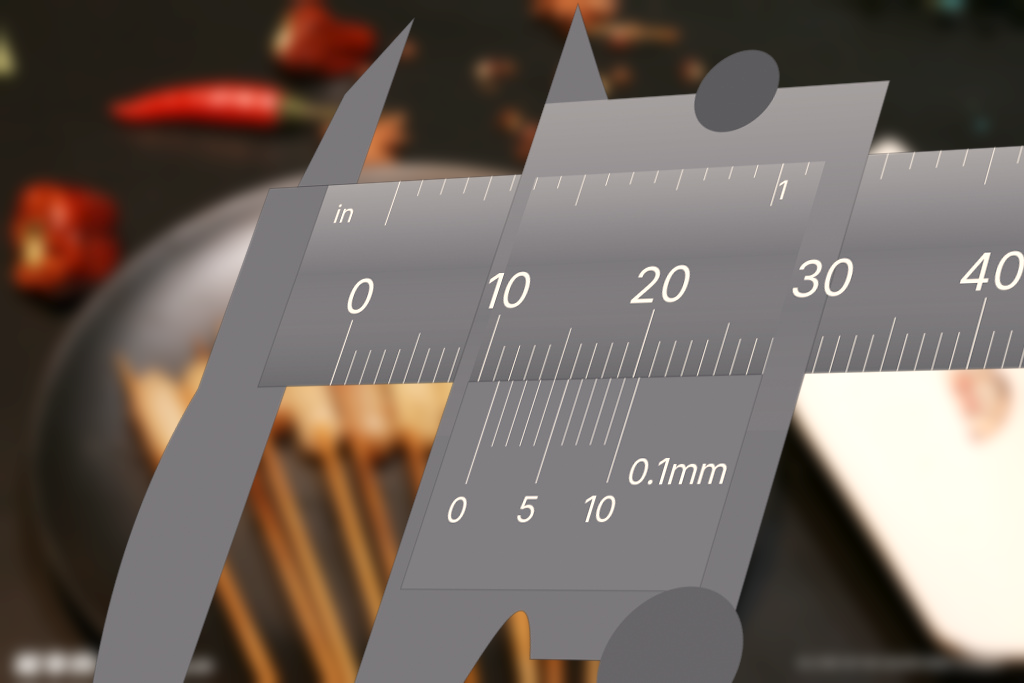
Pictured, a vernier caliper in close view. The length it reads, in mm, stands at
11.4 mm
